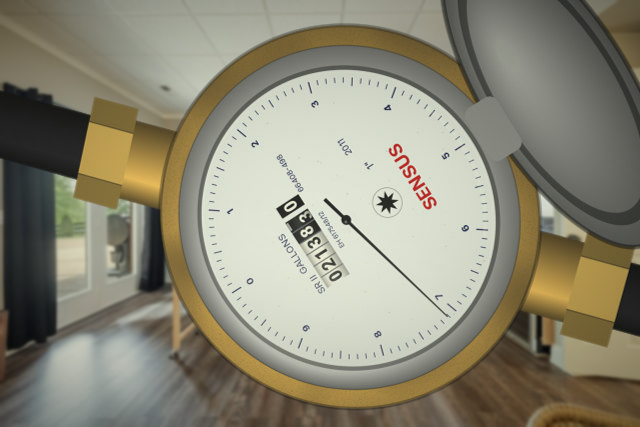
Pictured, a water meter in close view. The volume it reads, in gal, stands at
213827.1 gal
